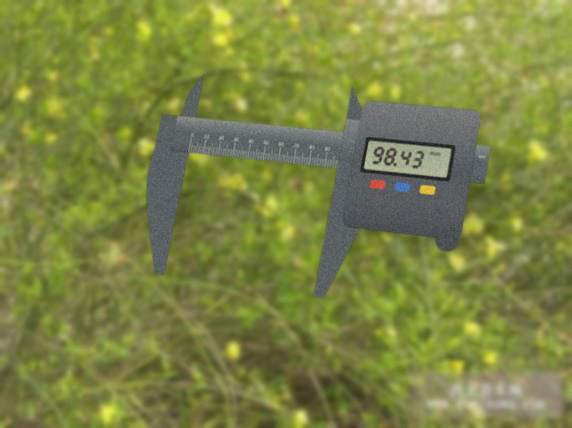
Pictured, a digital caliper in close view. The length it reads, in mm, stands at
98.43 mm
